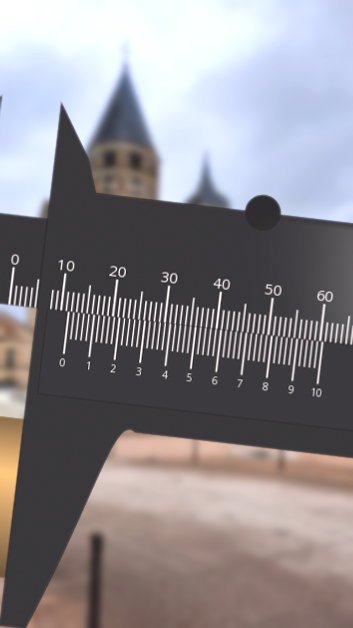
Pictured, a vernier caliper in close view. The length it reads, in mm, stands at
11.5 mm
